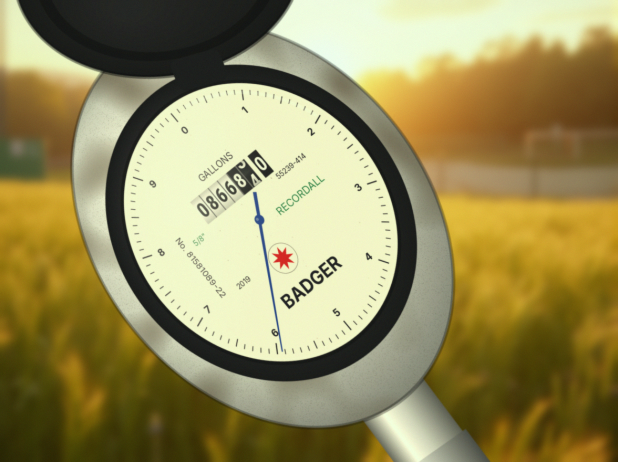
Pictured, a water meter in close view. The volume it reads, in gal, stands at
866835.9 gal
